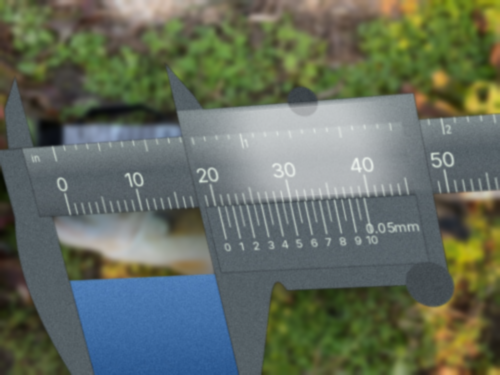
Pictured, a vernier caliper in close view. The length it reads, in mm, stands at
20.4 mm
